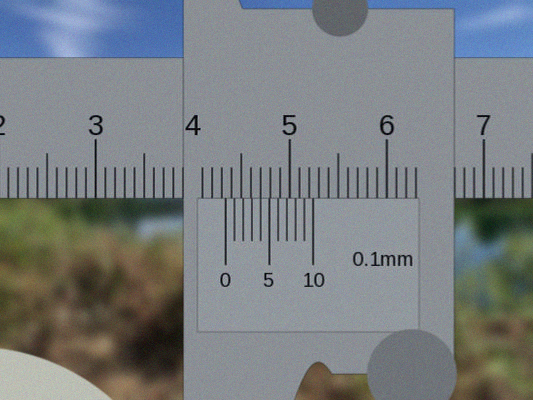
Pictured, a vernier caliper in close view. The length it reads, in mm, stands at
43.4 mm
